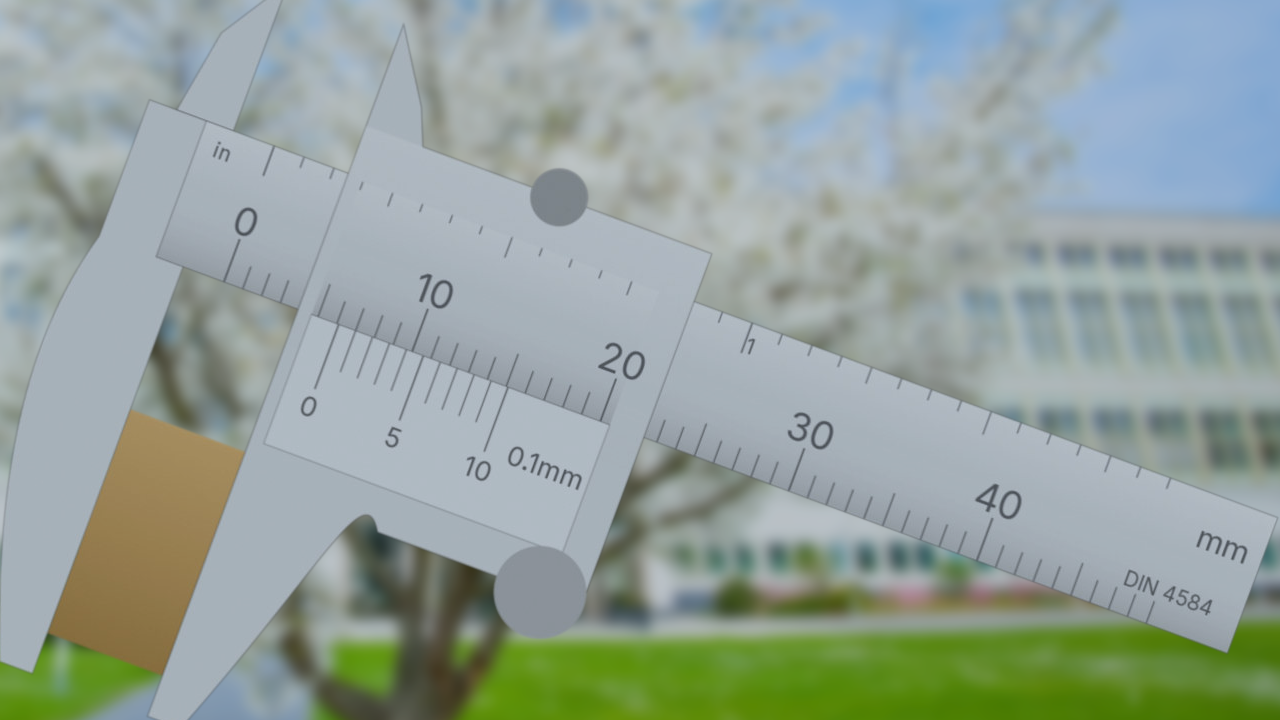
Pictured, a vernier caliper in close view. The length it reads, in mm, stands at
6.1 mm
